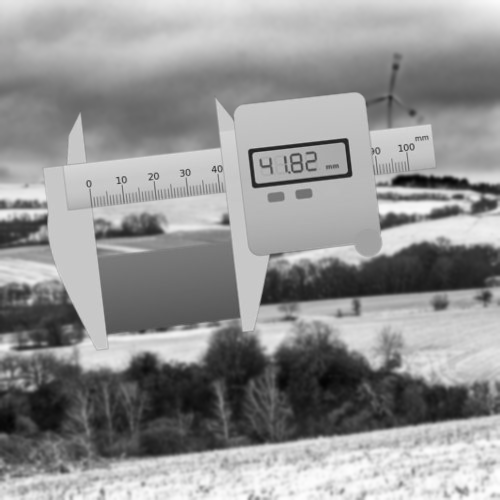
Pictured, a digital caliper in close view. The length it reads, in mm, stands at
41.82 mm
